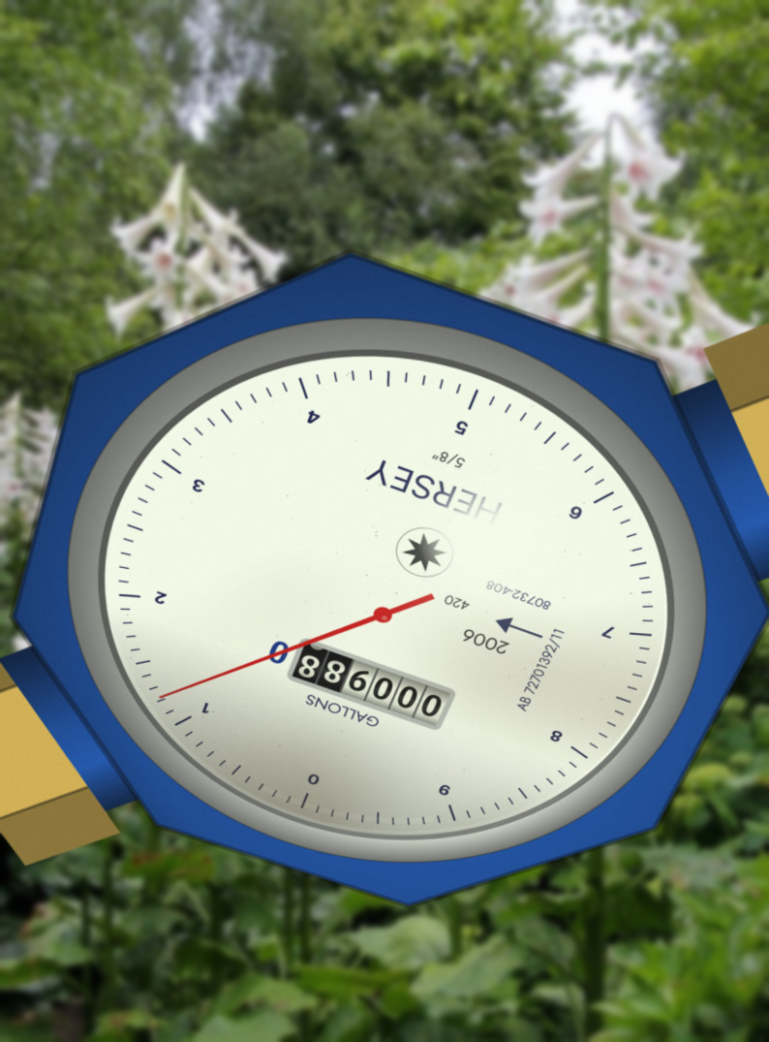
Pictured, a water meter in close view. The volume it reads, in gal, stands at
9881.2 gal
